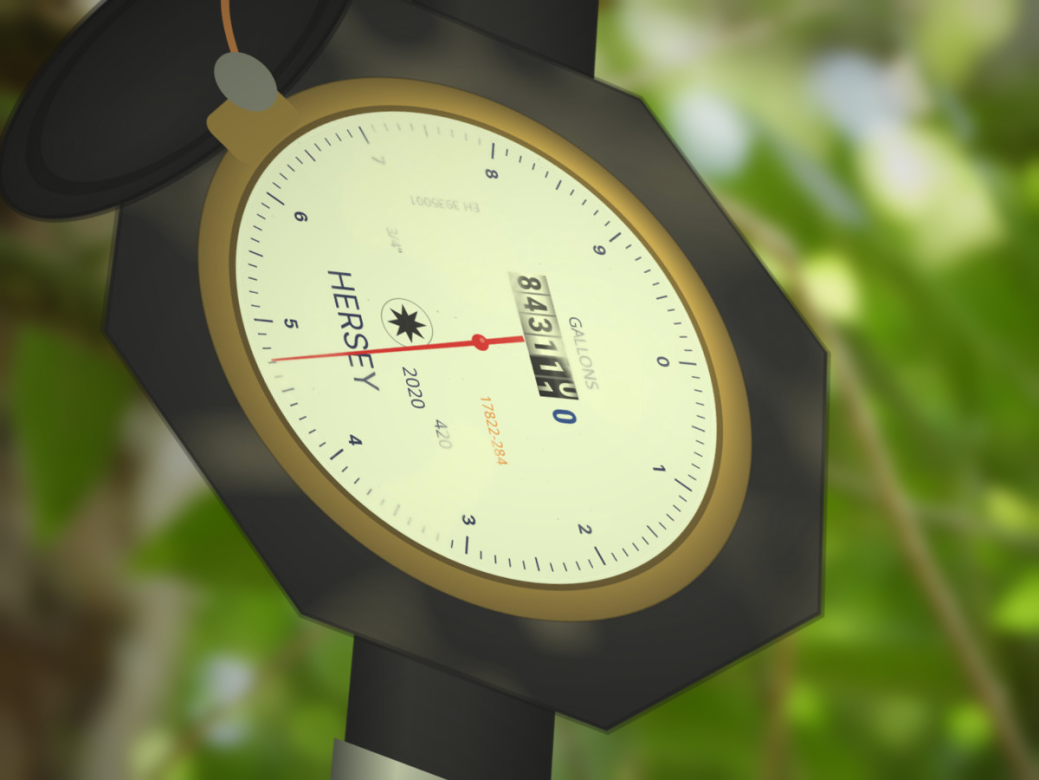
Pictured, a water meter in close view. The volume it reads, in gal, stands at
8431104.7 gal
